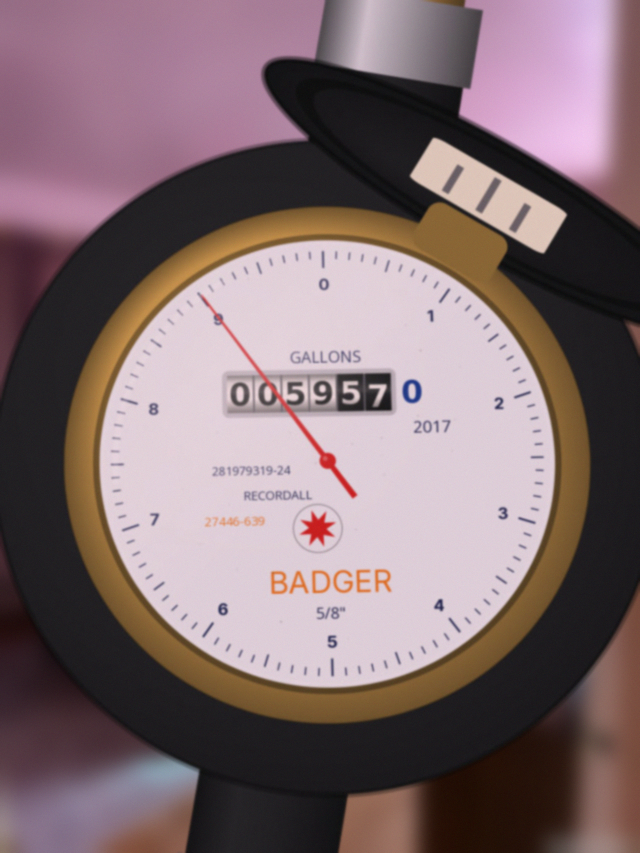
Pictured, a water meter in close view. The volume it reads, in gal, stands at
59569.0 gal
